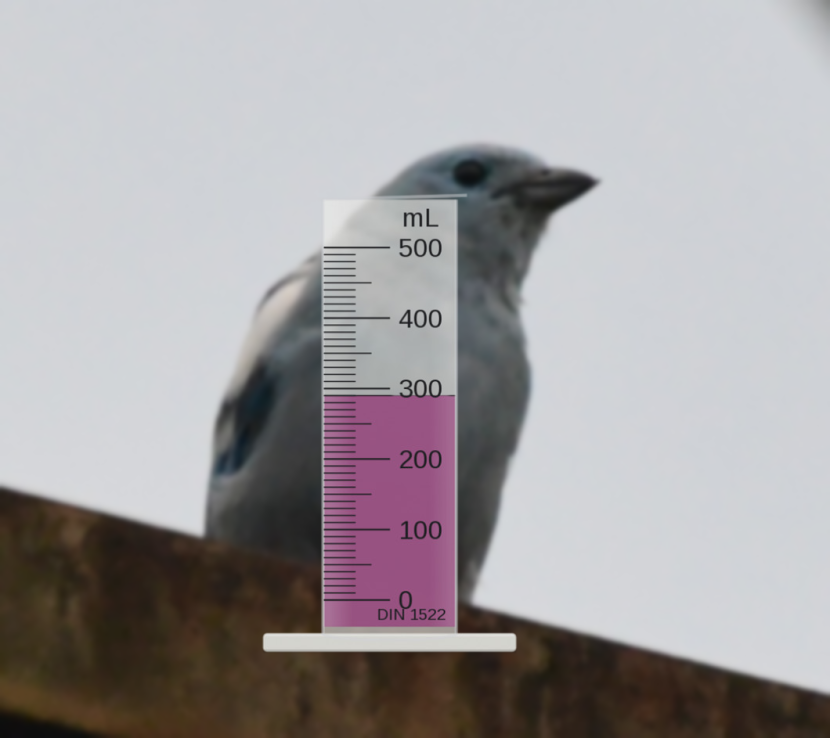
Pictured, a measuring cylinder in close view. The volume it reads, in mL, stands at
290 mL
